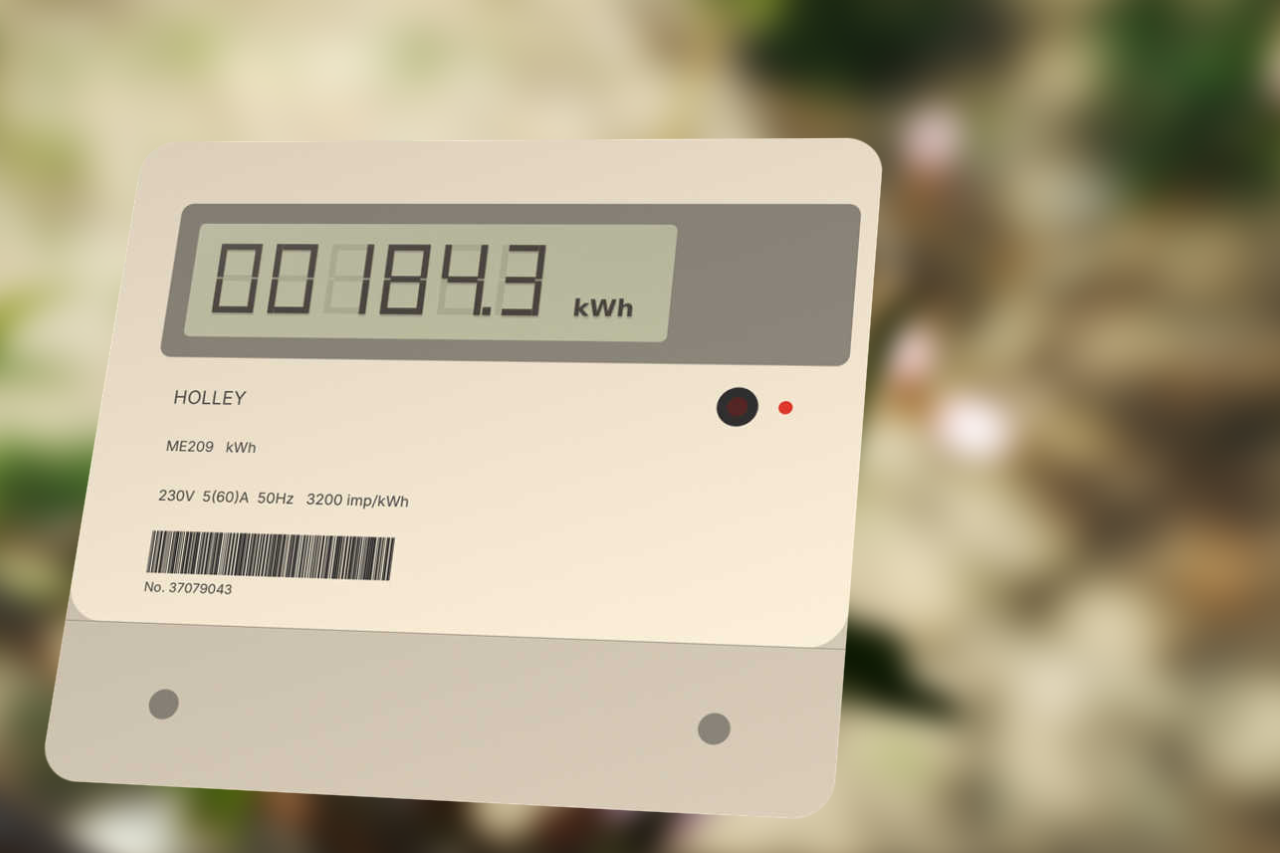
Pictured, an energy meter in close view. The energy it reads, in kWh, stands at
184.3 kWh
